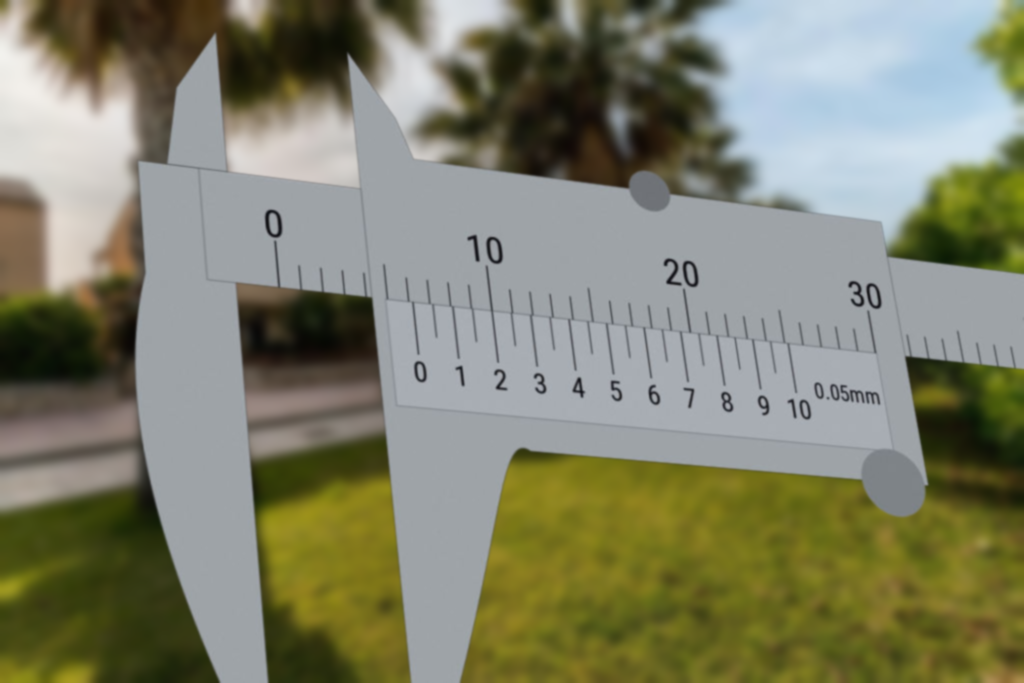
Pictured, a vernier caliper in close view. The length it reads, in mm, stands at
6.2 mm
